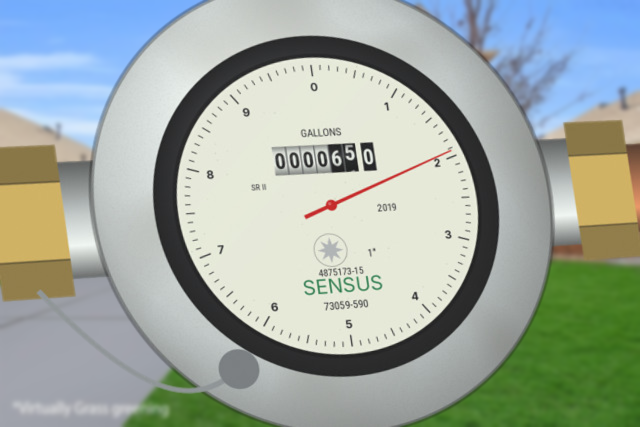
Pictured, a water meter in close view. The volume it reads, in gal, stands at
651.9 gal
